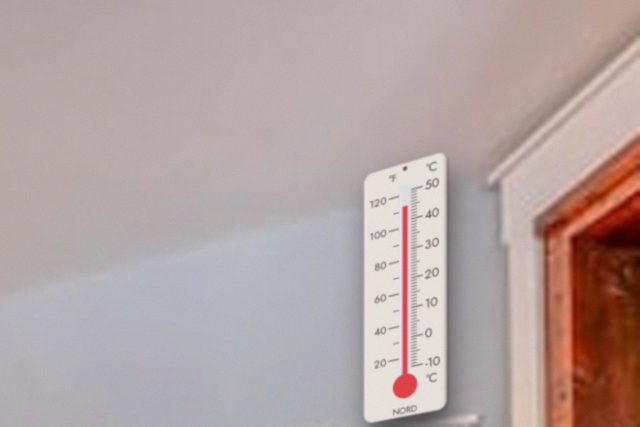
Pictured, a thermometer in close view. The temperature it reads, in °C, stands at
45 °C
